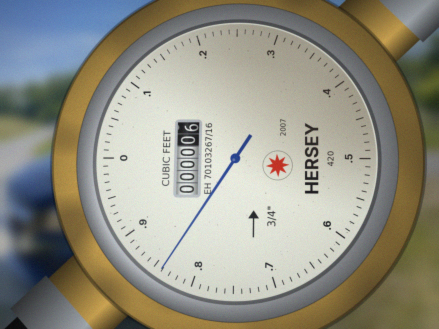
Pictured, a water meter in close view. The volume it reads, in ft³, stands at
5.84 ft³
